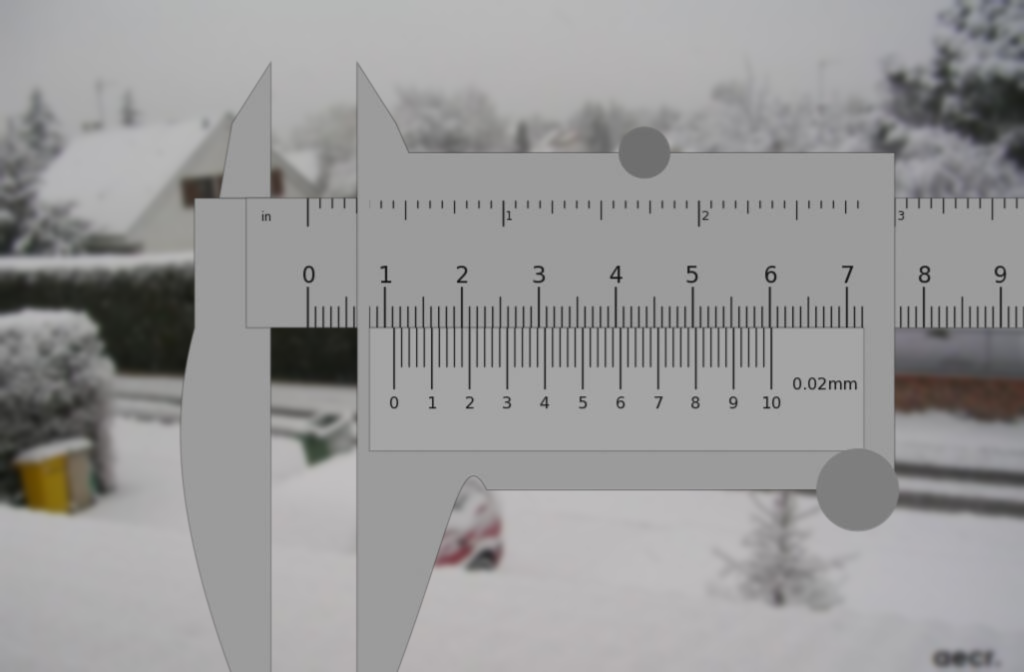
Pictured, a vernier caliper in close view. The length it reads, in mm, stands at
11.2 mm
